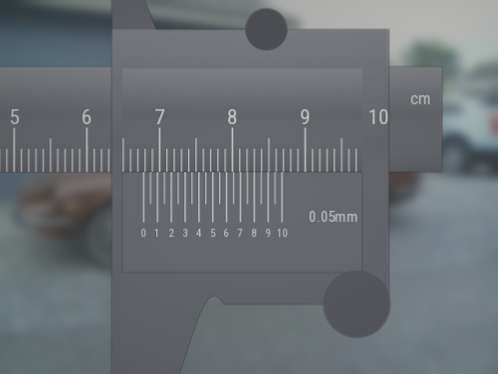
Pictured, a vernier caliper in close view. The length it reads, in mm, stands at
67.8 mm
